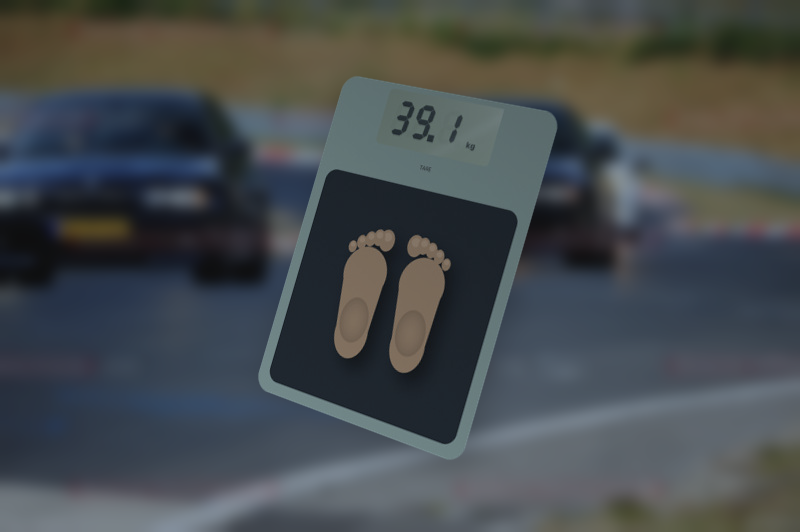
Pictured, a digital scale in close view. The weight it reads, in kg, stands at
39.1 kg
